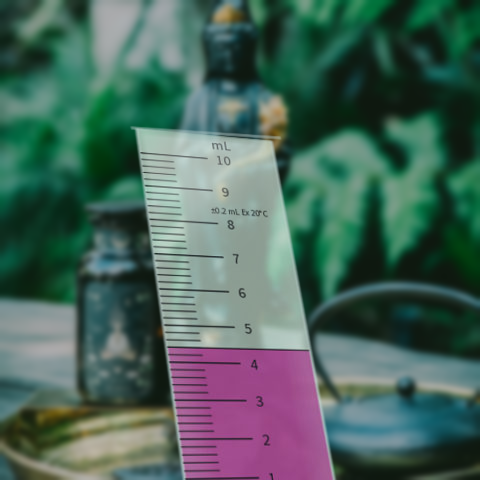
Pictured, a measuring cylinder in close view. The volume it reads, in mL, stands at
4.4 mL
